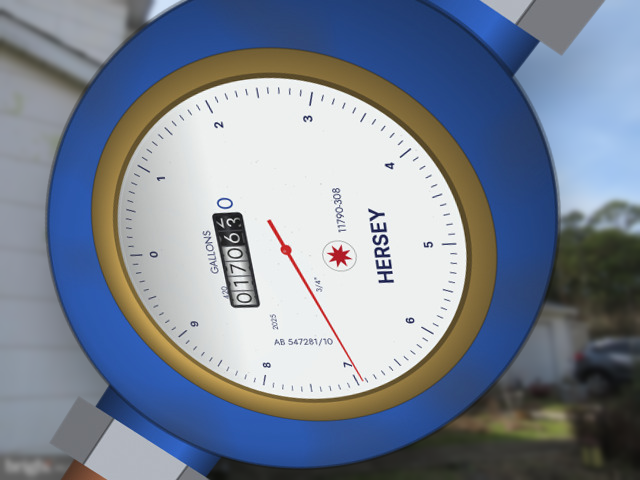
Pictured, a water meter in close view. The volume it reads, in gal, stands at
170626.9 gal
